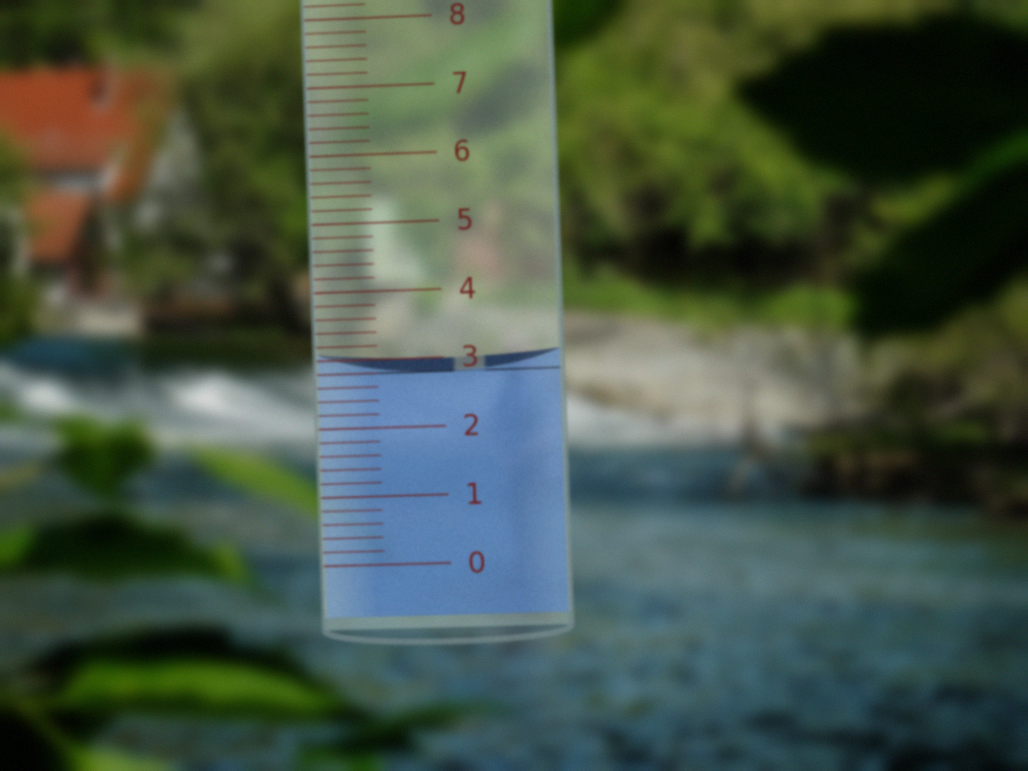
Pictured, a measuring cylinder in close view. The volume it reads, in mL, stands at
2.8 mL
